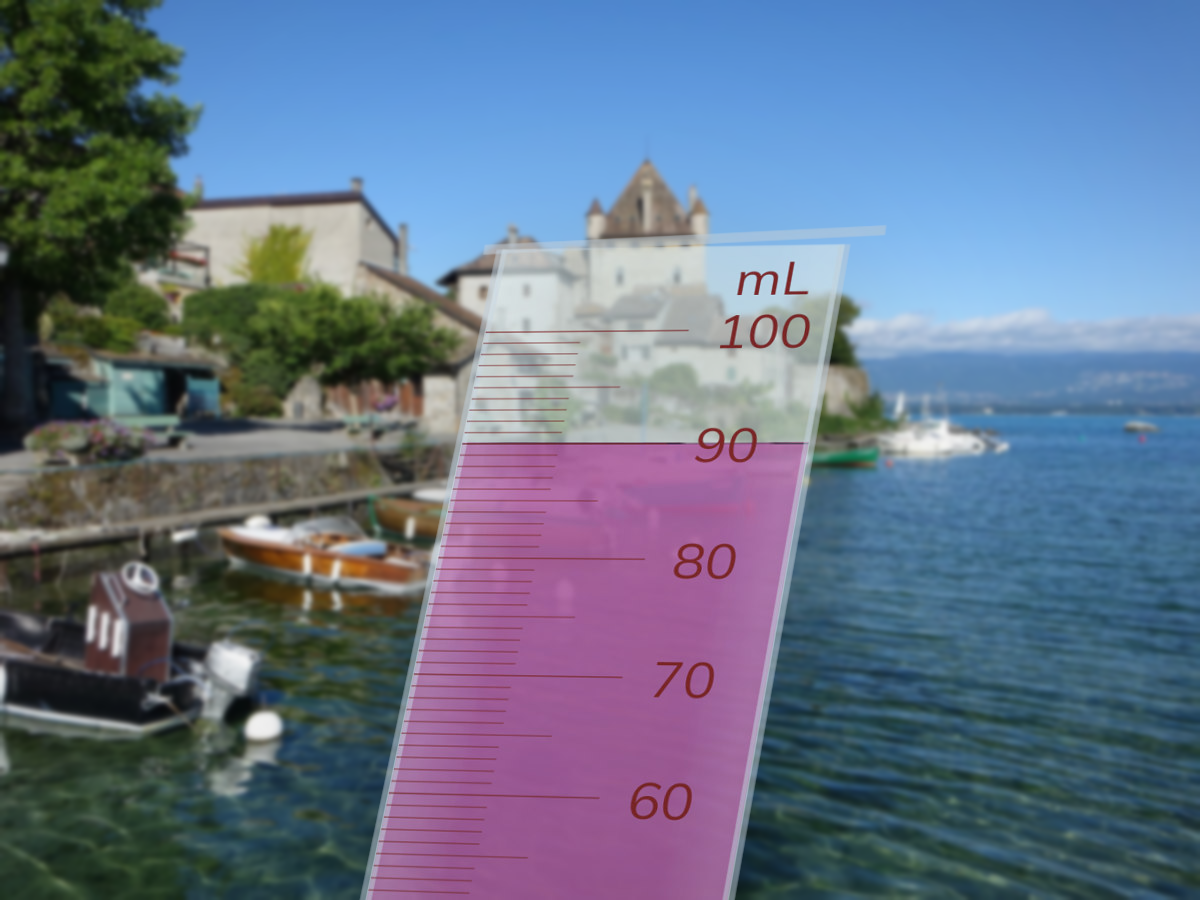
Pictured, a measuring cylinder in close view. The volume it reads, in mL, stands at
90 mL
